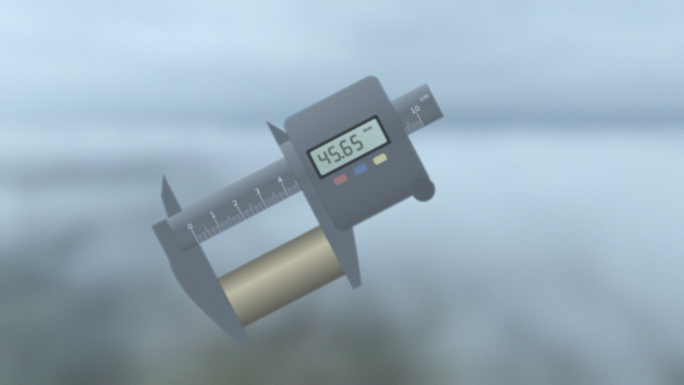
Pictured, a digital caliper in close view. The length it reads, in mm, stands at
45.65 mm
